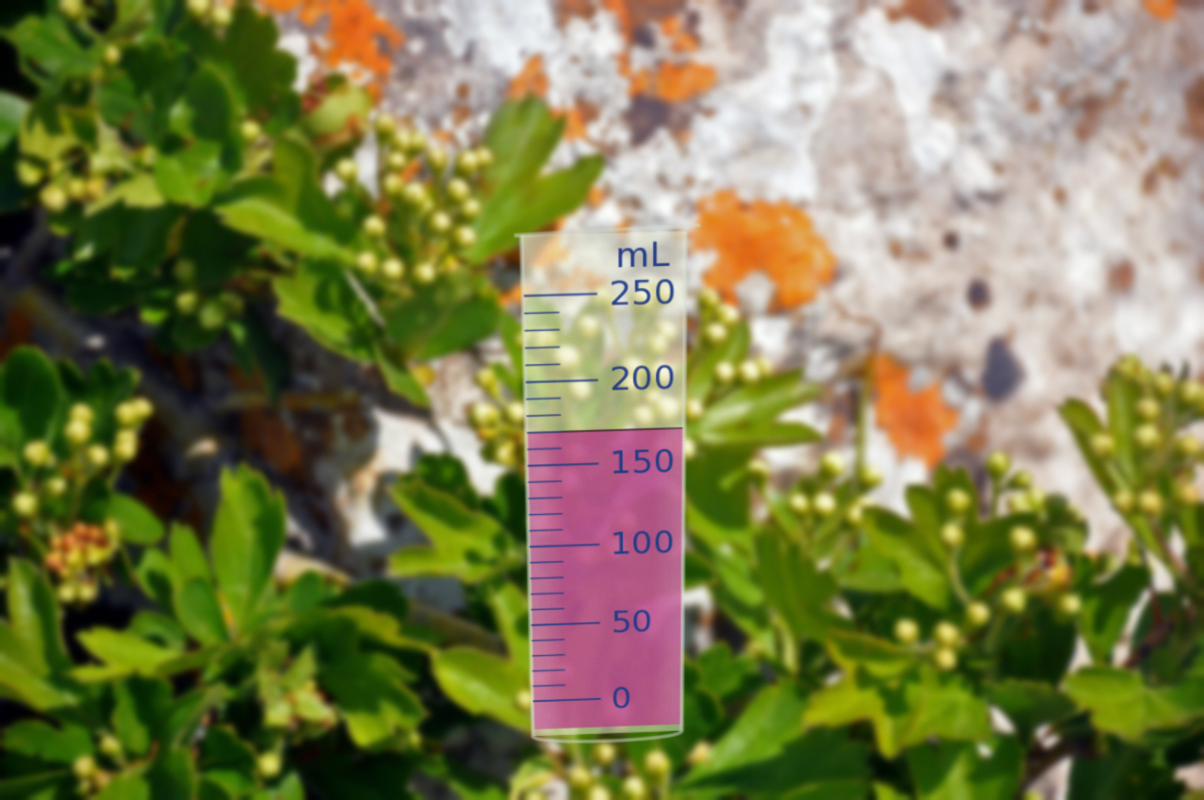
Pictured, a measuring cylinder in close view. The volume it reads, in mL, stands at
170 mL
